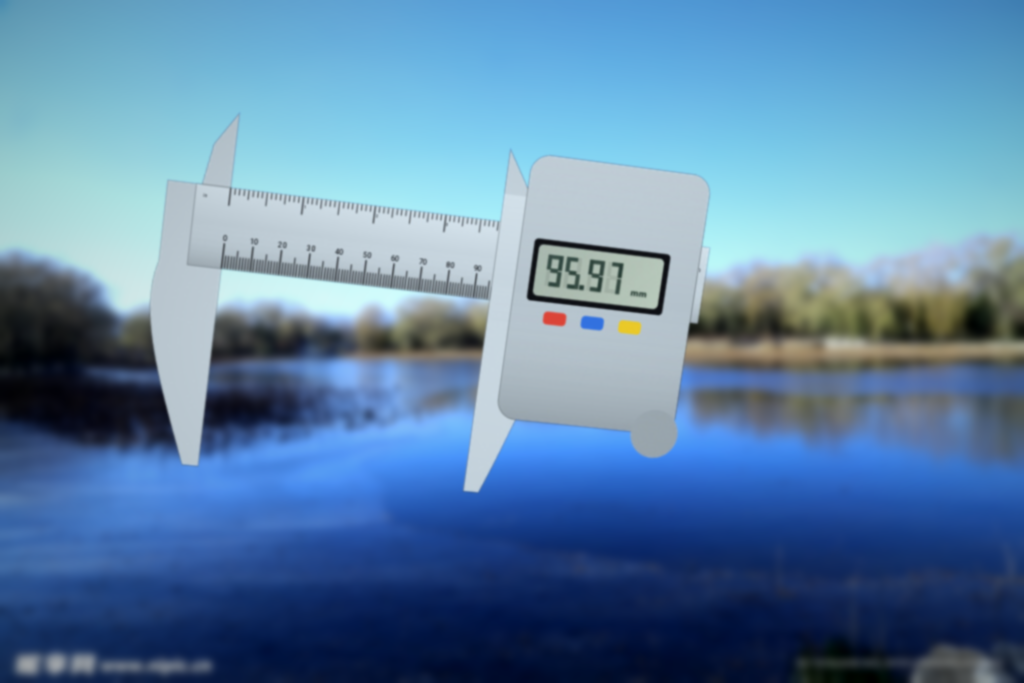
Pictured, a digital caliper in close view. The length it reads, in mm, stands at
95.97 mm
